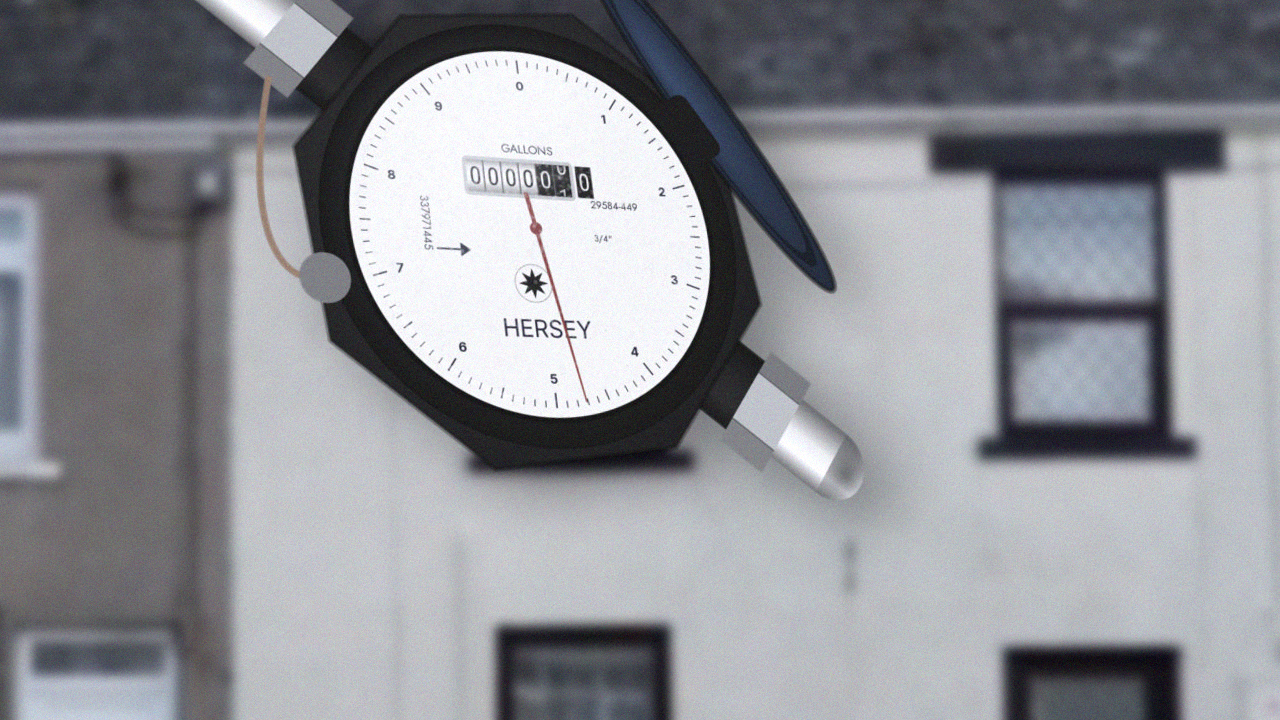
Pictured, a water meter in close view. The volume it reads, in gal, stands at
4.7 gal
